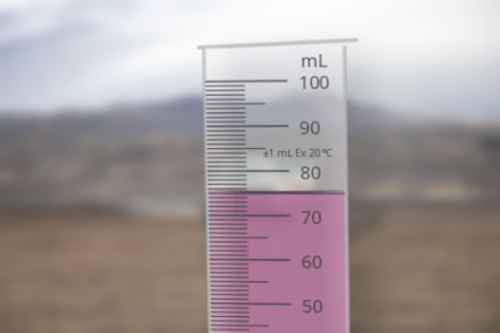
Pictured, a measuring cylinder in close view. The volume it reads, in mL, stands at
75 mL
